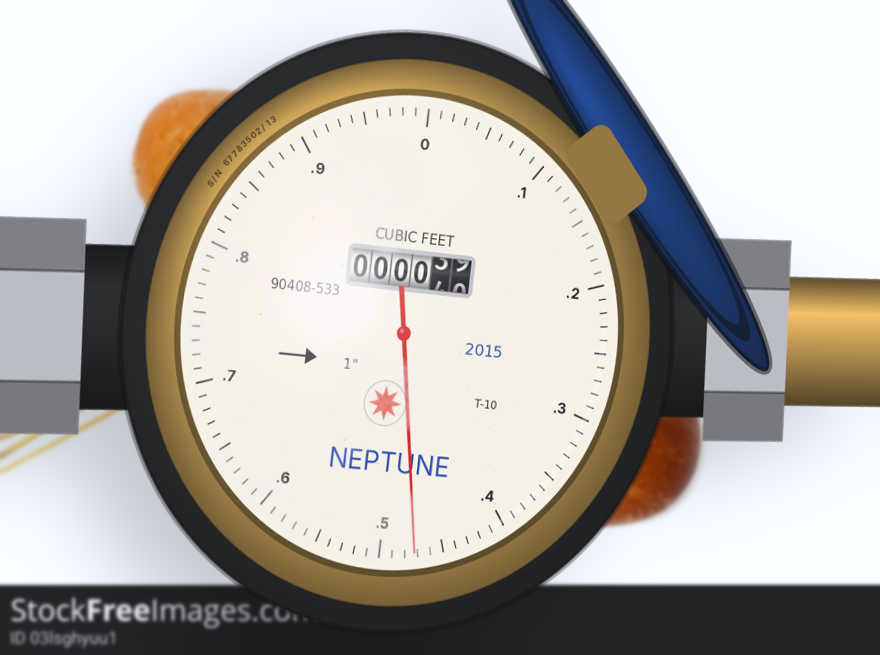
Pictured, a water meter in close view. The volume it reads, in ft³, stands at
39.47 ft³
